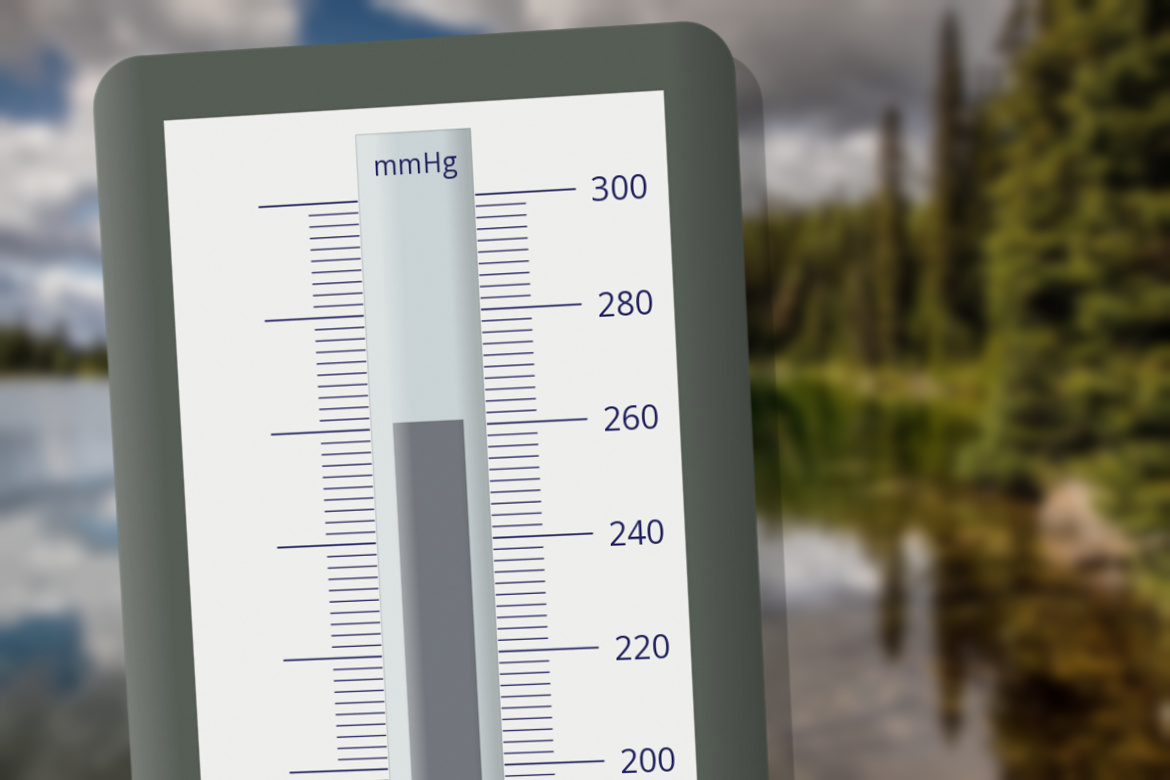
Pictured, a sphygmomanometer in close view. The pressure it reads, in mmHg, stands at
261 mmHg
